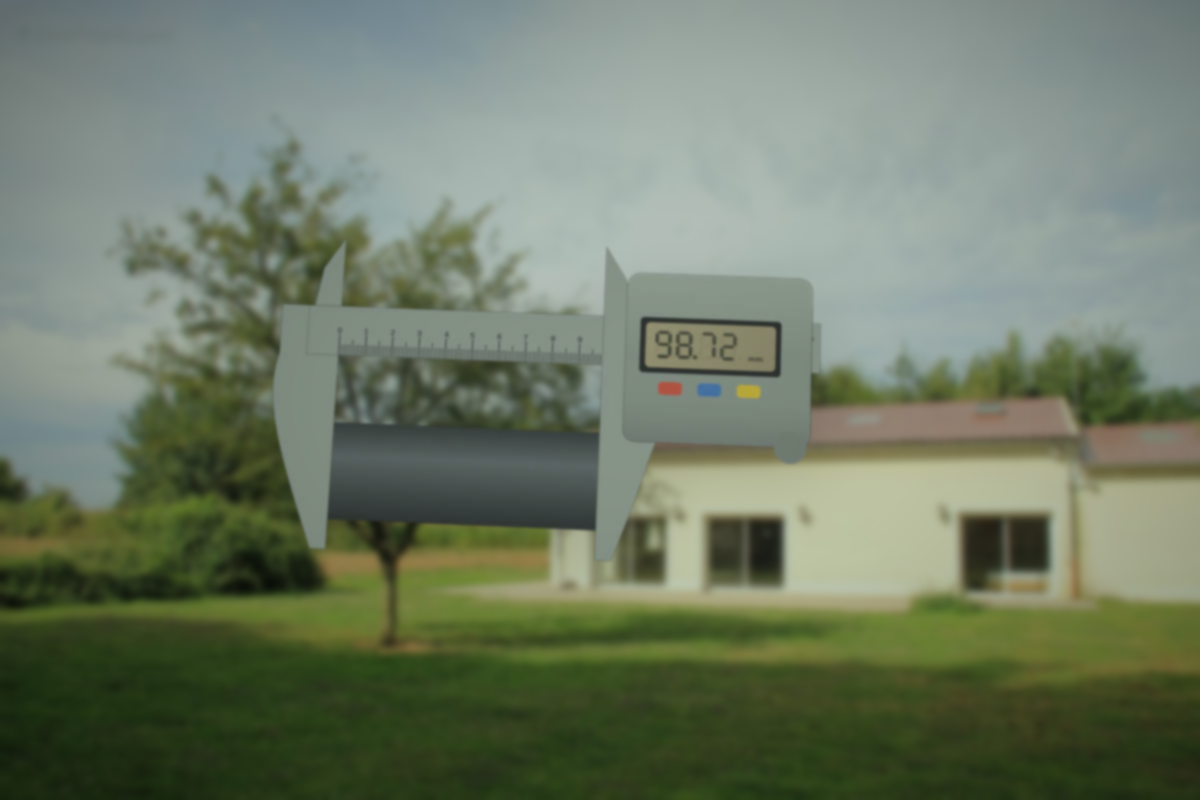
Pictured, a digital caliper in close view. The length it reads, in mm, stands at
98.72 mm
